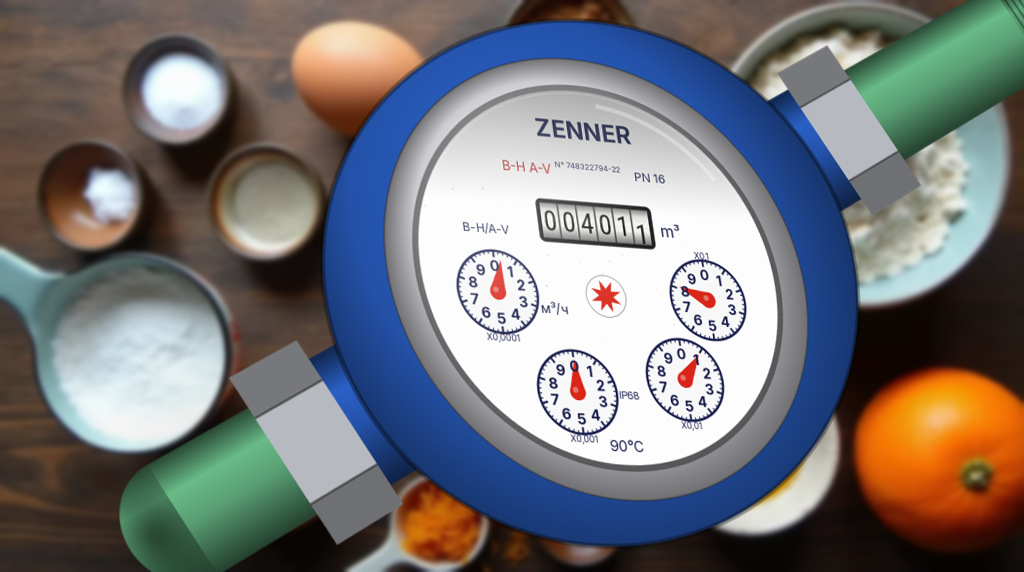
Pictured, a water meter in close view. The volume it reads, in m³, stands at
4010.8100 m³
